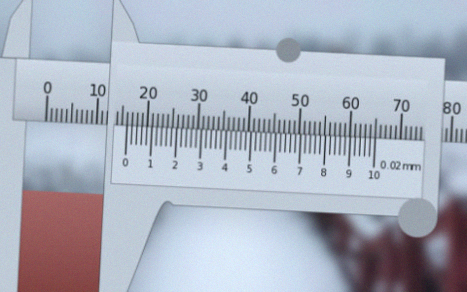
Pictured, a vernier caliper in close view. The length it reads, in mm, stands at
16.0 mm
